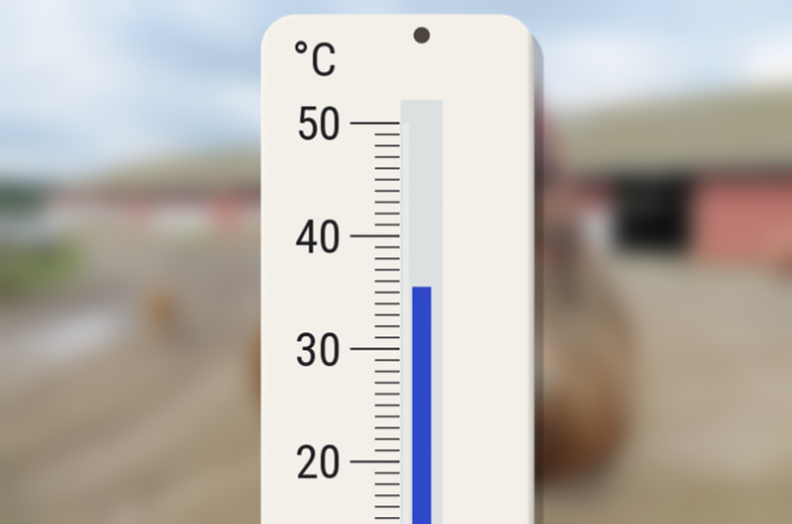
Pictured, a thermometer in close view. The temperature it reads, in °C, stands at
35.5 °C
